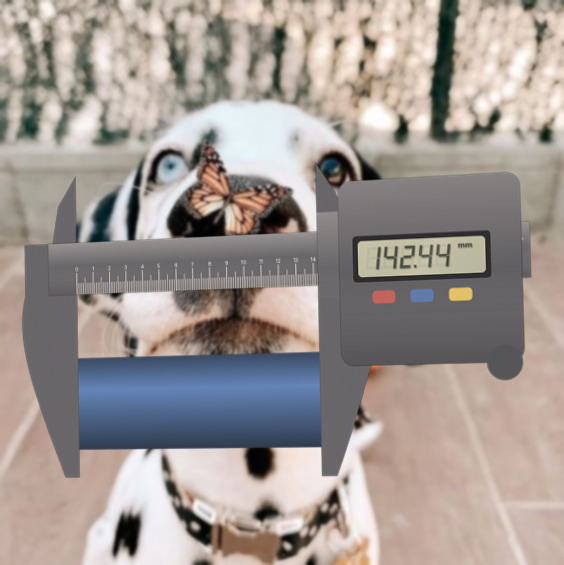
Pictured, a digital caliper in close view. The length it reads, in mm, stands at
142.44 mm
